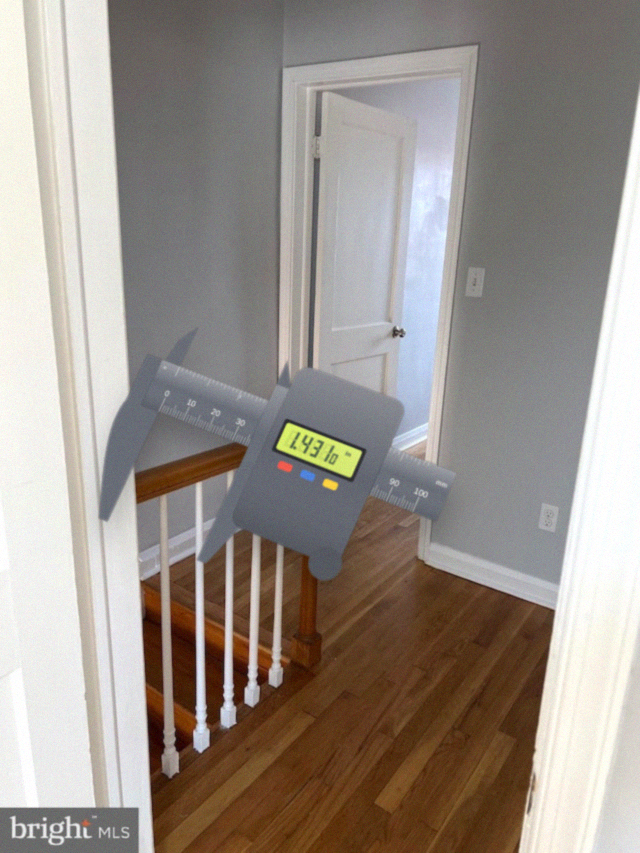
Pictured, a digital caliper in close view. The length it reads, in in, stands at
1.4310 in
